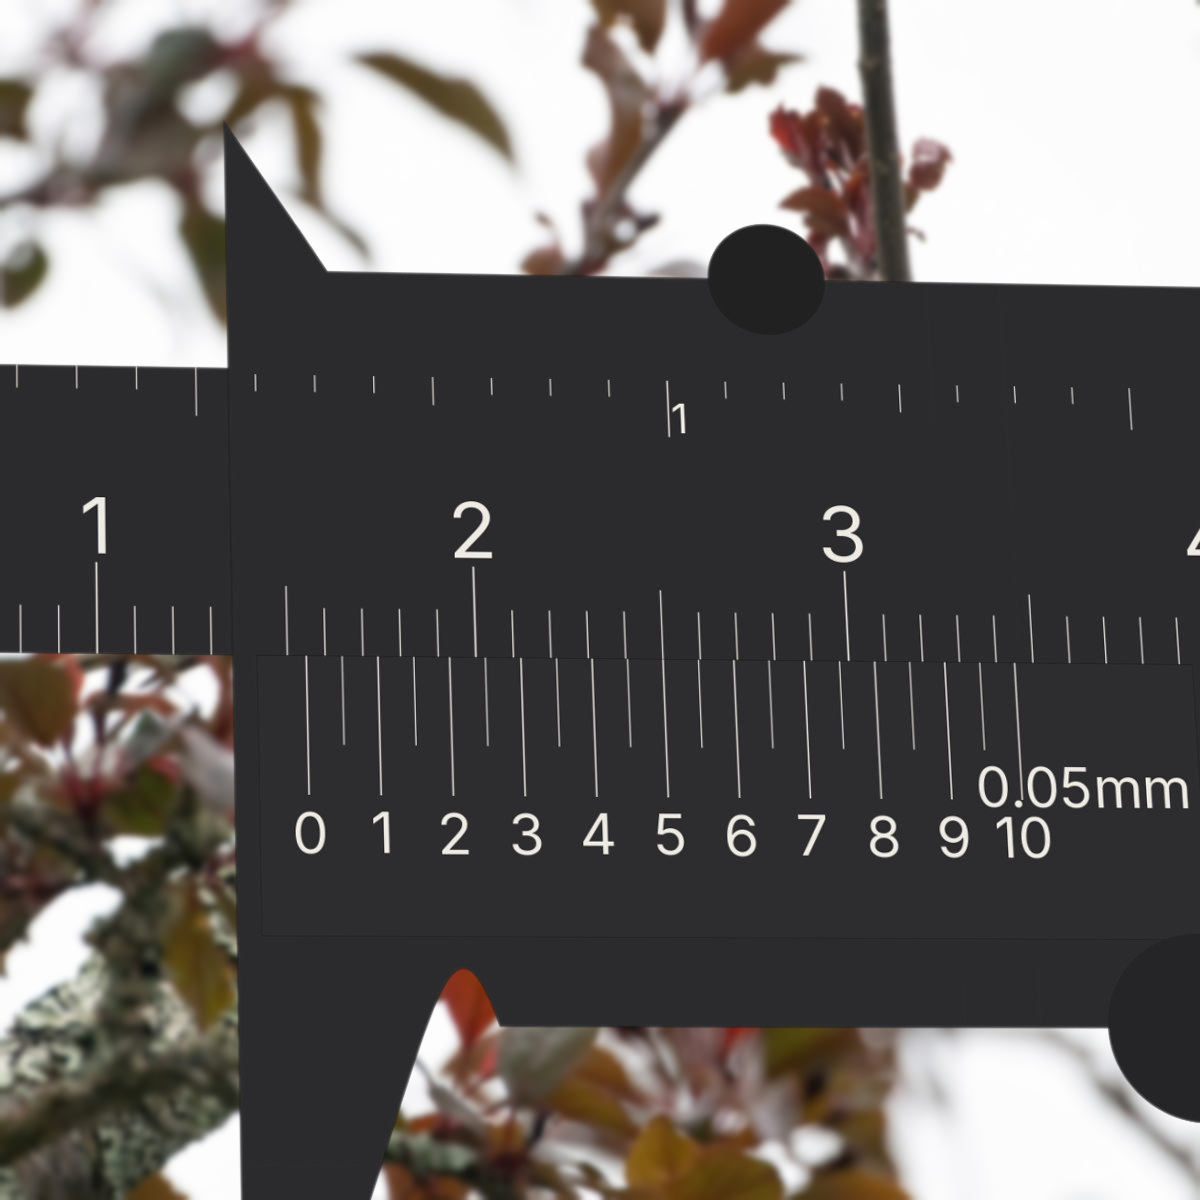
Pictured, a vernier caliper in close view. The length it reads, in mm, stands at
15.50 mm
